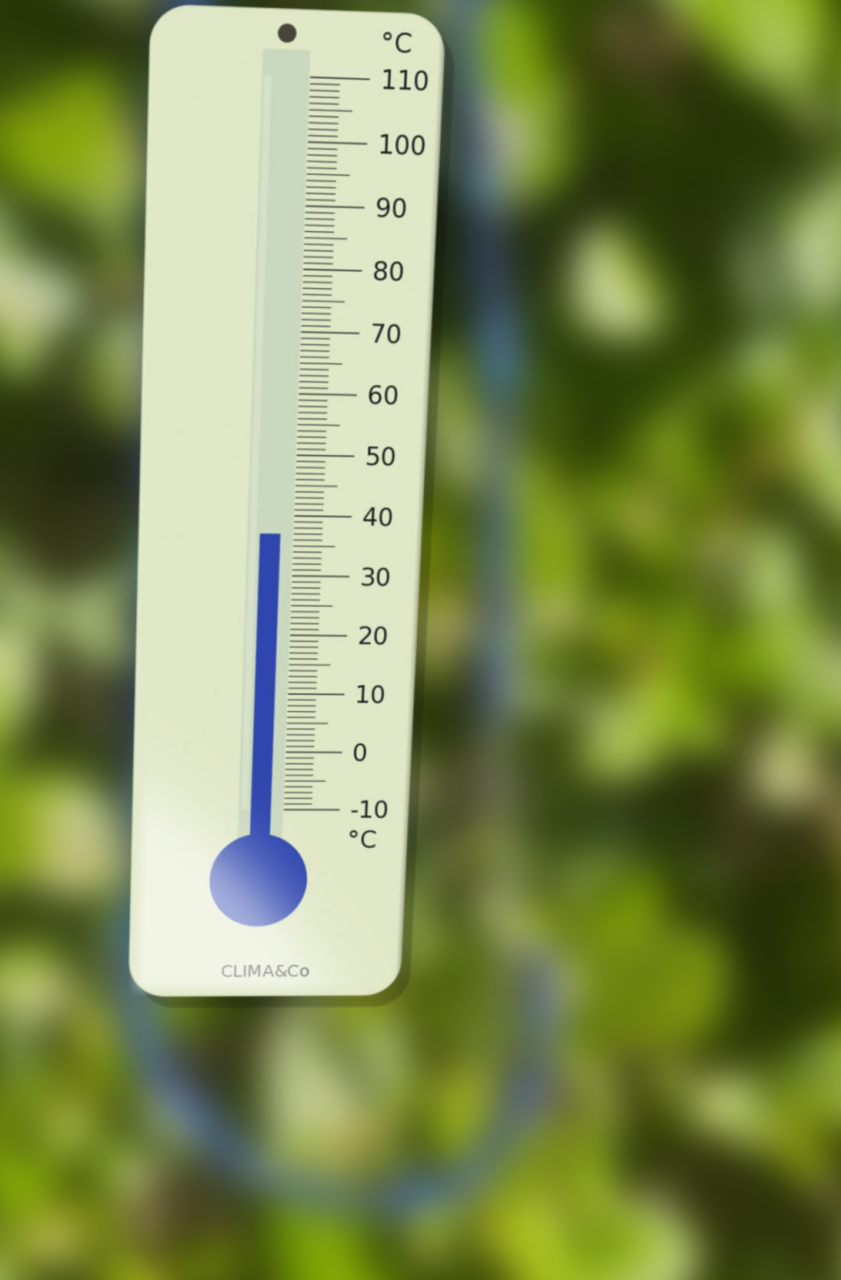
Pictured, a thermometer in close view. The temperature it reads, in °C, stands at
37 °C
